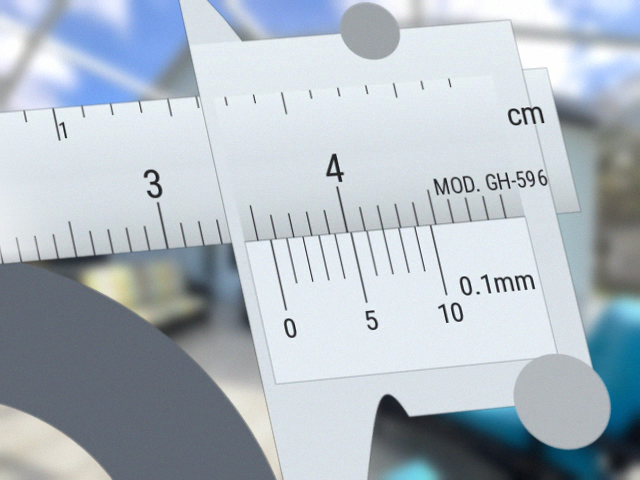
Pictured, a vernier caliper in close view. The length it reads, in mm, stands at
35.7 mm
